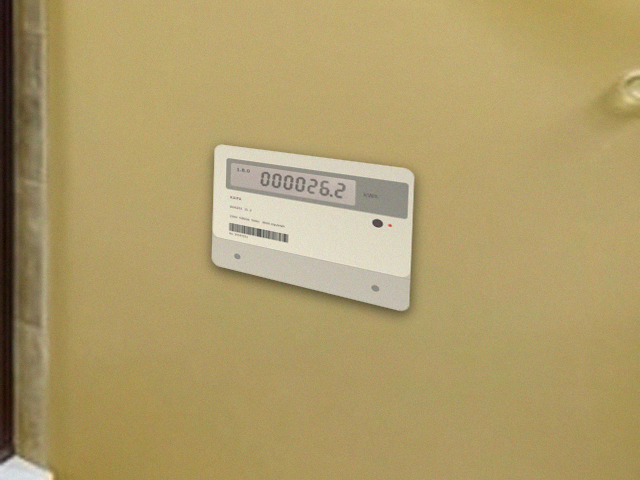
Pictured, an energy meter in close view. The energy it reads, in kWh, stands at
26.2 kWh
